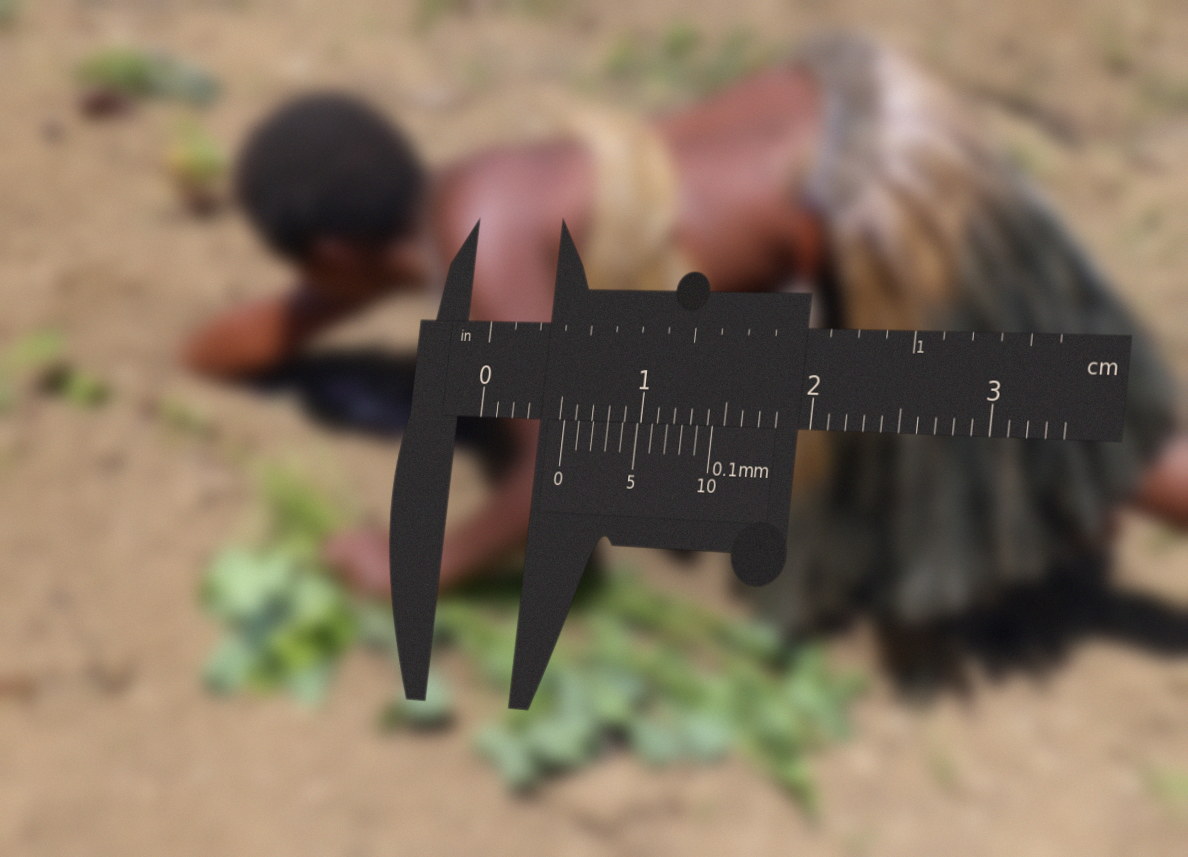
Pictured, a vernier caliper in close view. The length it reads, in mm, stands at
5.3 mm
